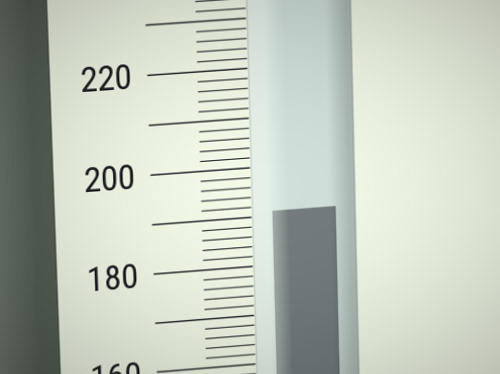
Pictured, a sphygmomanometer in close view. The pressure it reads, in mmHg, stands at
191 mmHg
